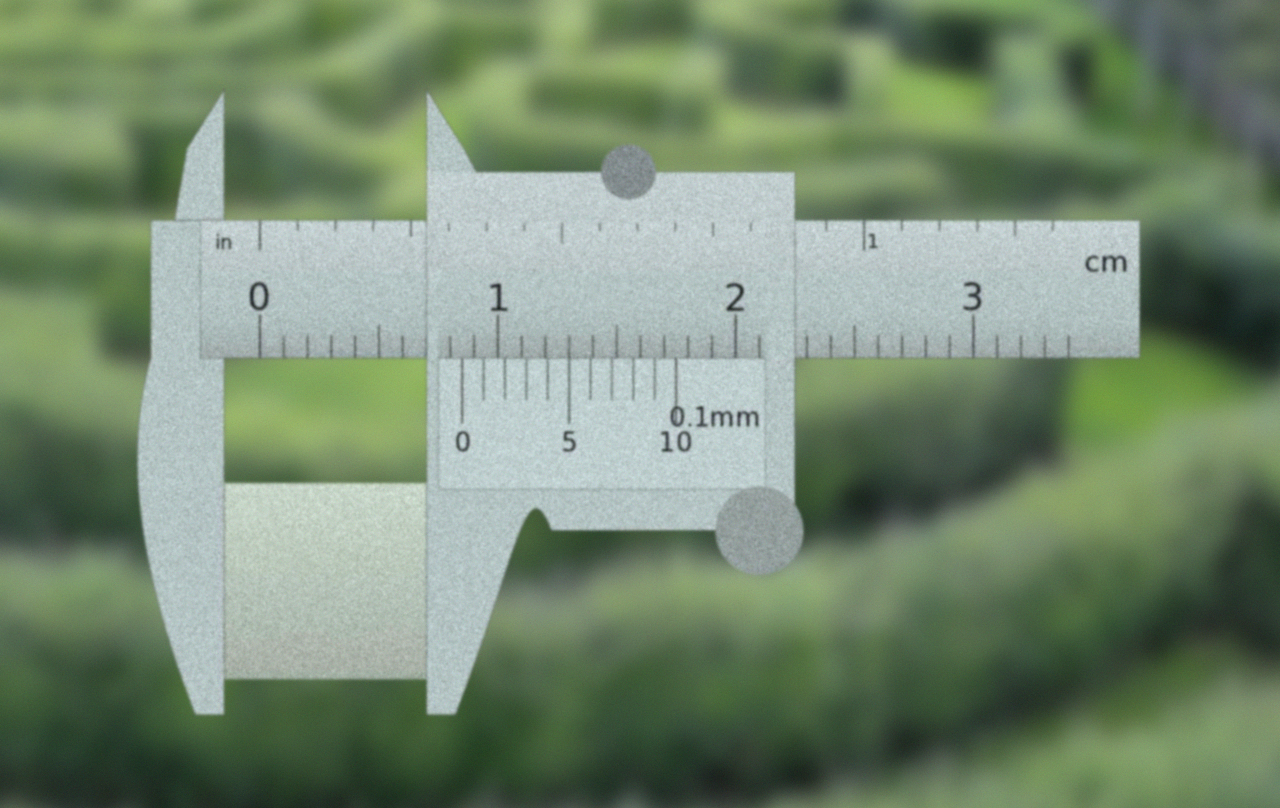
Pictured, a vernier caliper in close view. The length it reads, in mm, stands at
8.5 mm
